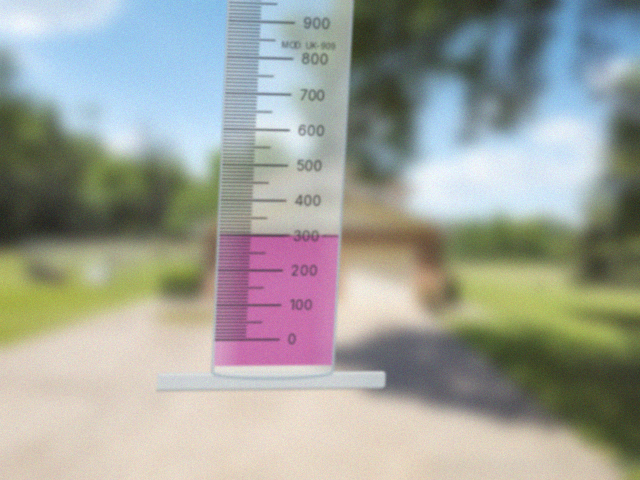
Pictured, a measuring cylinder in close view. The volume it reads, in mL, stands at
300 mL
